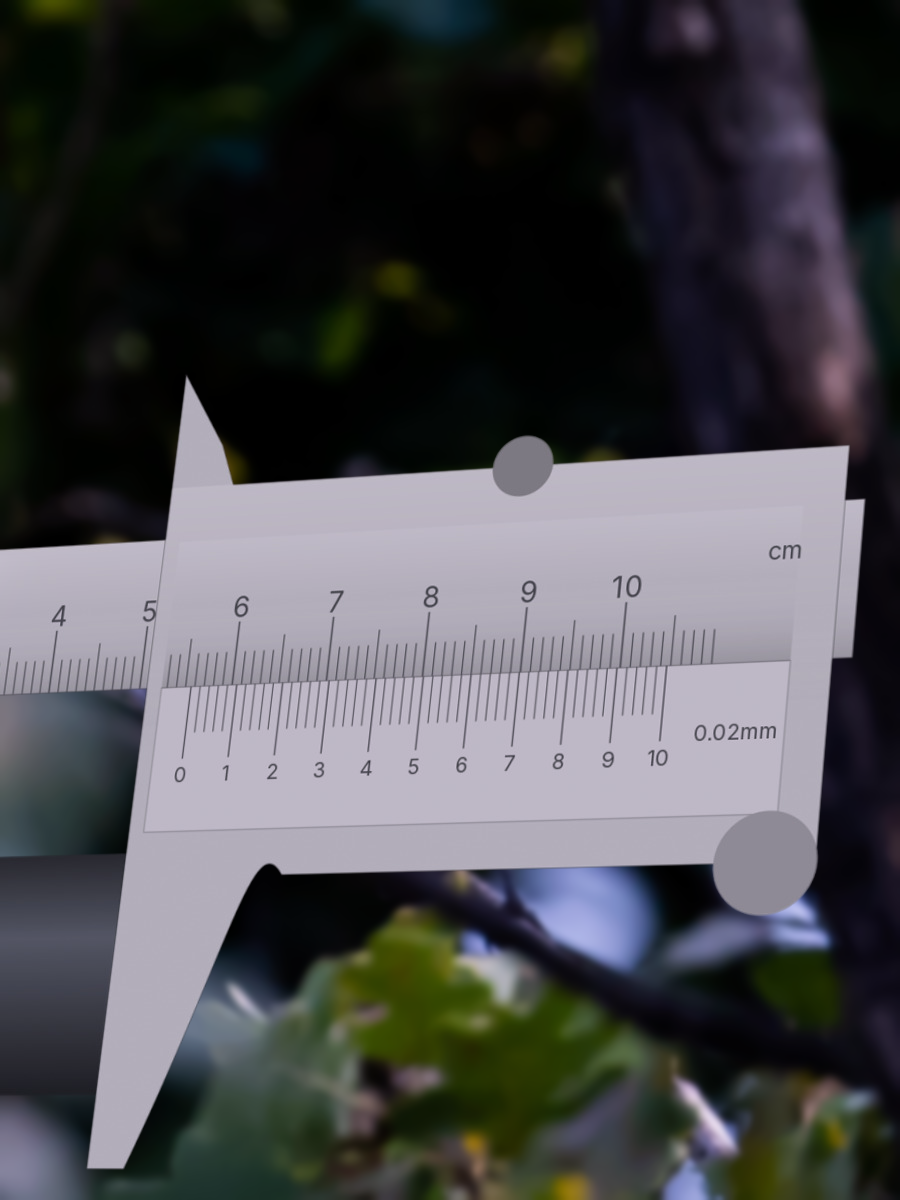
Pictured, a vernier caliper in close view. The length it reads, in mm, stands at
55.6 mm
